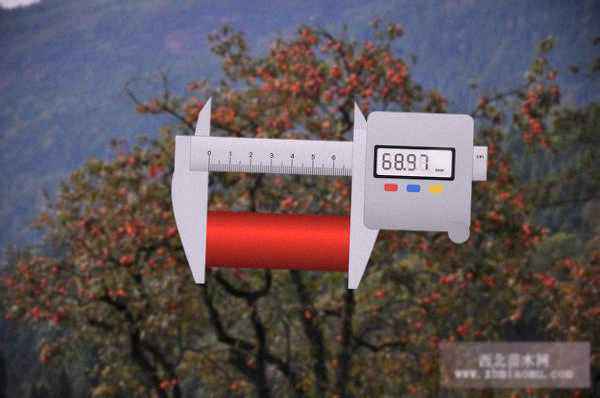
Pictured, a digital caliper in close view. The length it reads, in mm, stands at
68.97 mm
